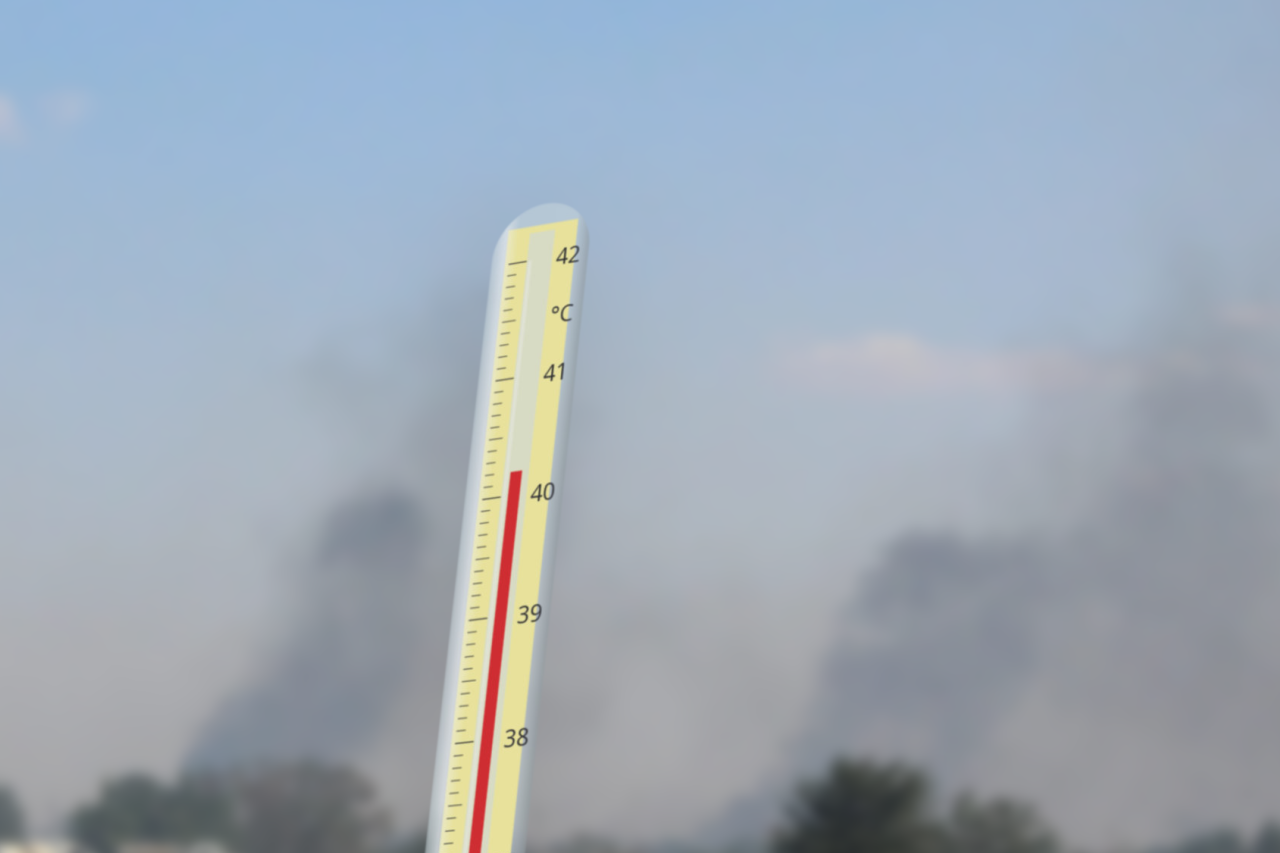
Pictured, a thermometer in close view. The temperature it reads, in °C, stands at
40.2 °C
